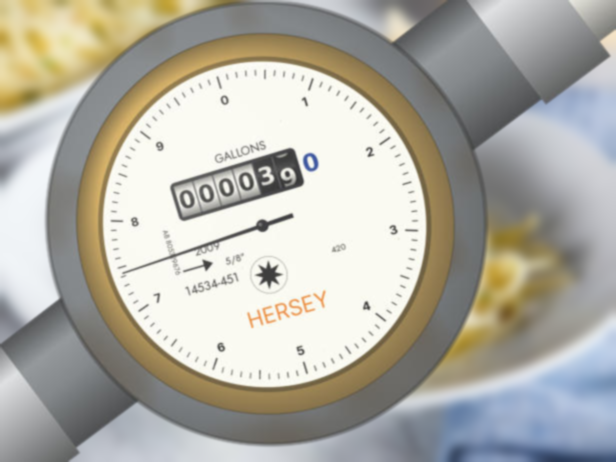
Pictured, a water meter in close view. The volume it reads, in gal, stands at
387.4 gal
